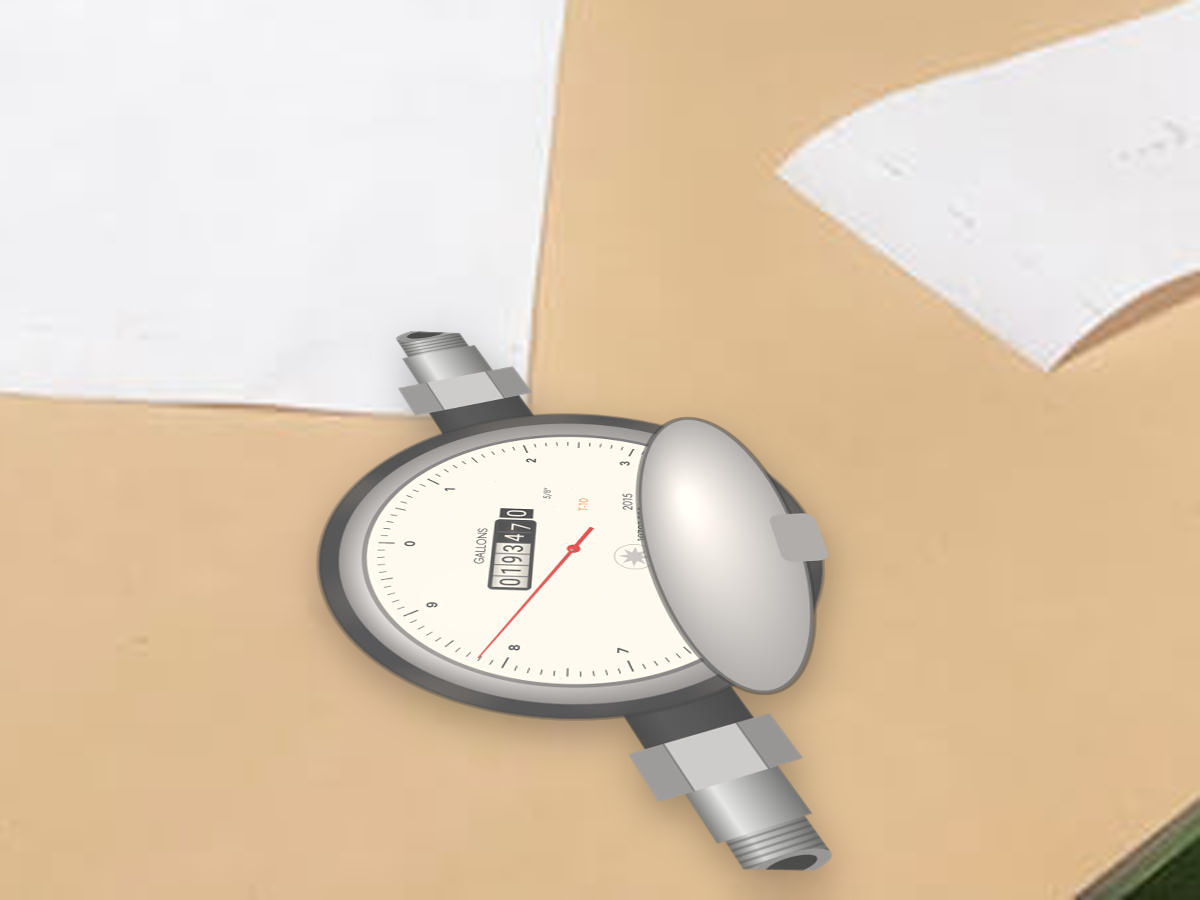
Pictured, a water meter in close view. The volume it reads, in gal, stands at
193468.2 gal
